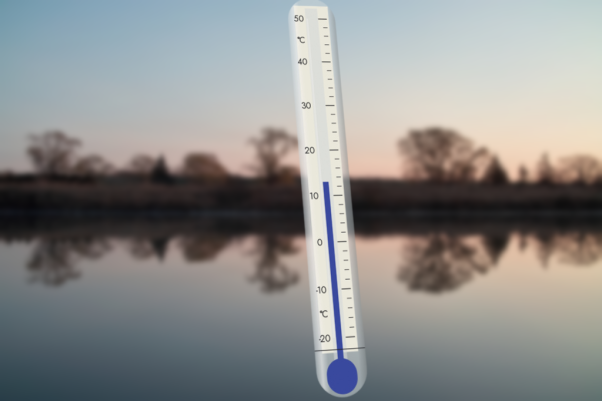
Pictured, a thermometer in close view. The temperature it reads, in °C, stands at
13 °C
